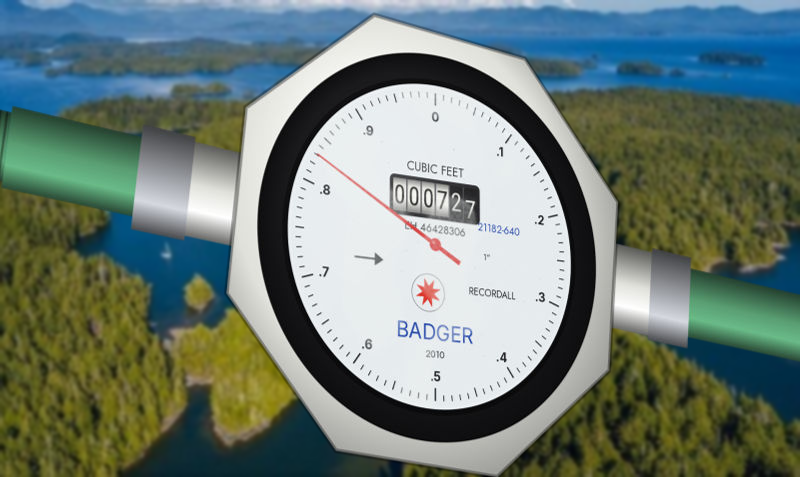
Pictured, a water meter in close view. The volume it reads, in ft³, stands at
726.83 ft³
